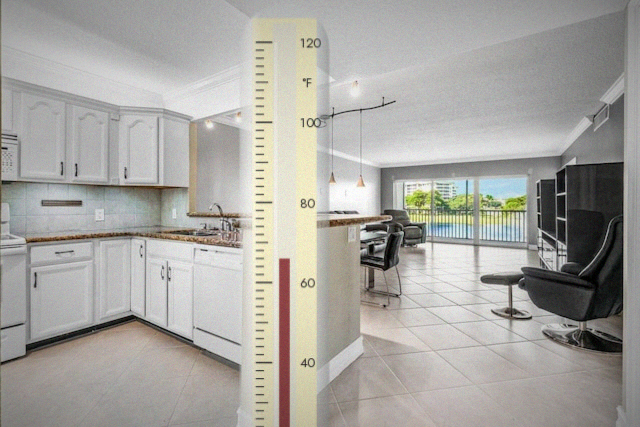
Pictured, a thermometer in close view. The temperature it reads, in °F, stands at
66 °F
